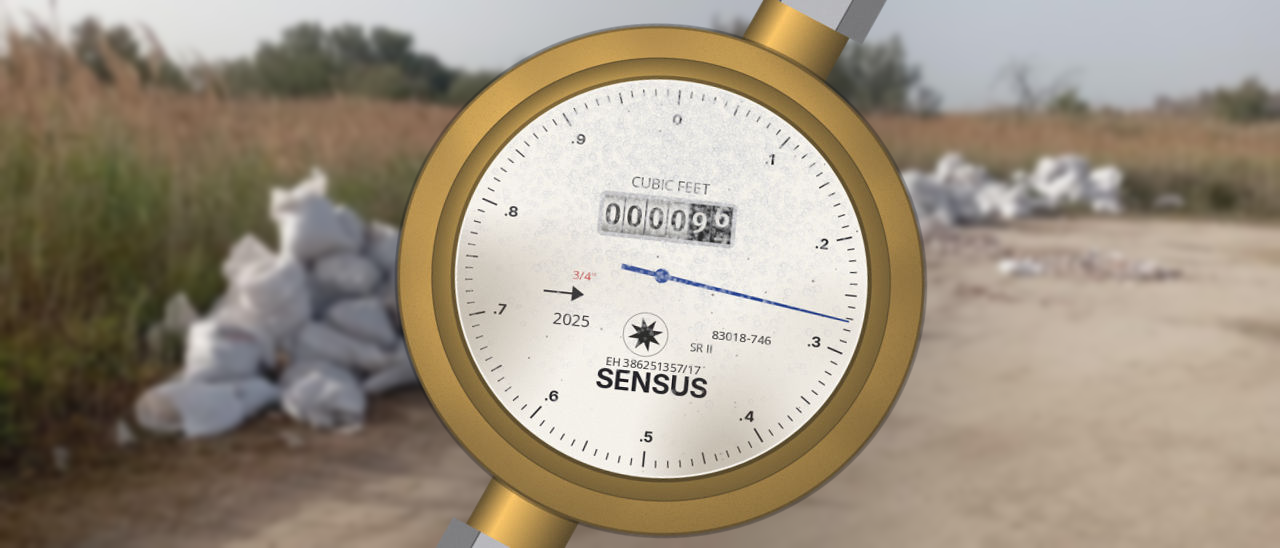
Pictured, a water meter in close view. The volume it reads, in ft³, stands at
96.27 ft³
